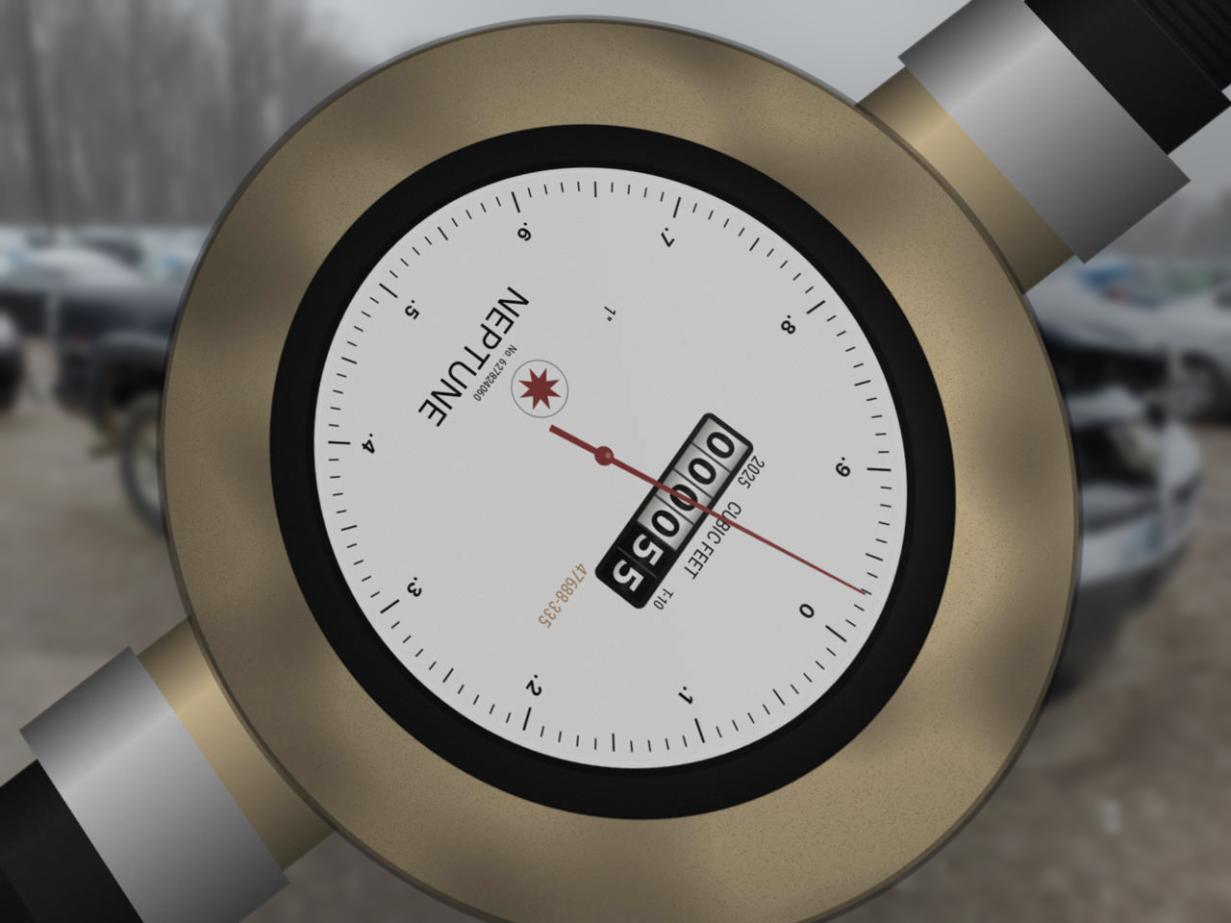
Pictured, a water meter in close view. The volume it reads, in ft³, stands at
54.97 ft³
